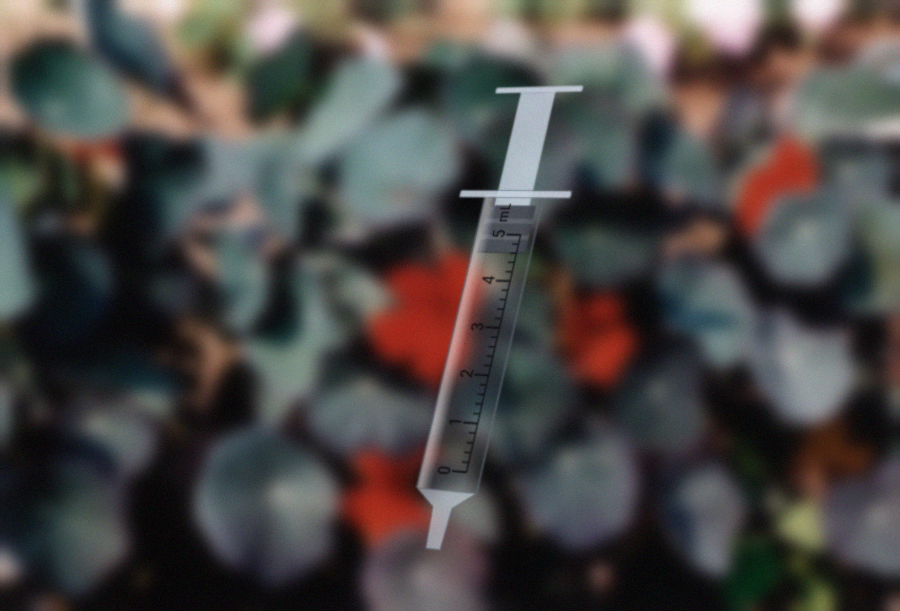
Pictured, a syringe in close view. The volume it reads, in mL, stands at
4.6 mL
